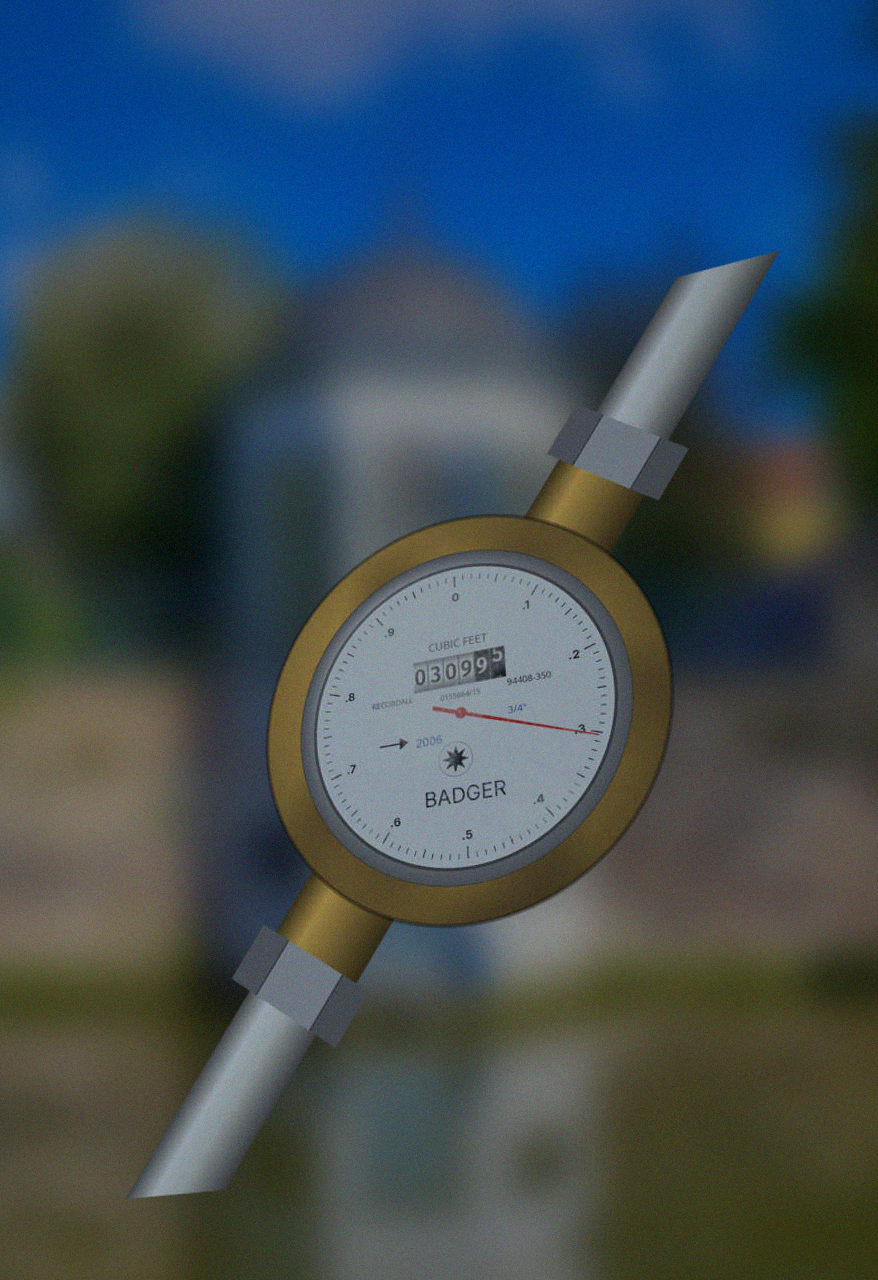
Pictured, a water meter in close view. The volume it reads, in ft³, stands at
30995.30 ft³
